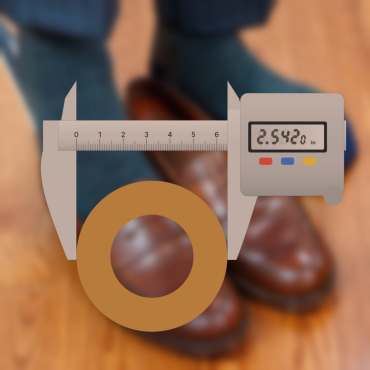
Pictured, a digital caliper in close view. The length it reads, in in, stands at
2.5420 in
